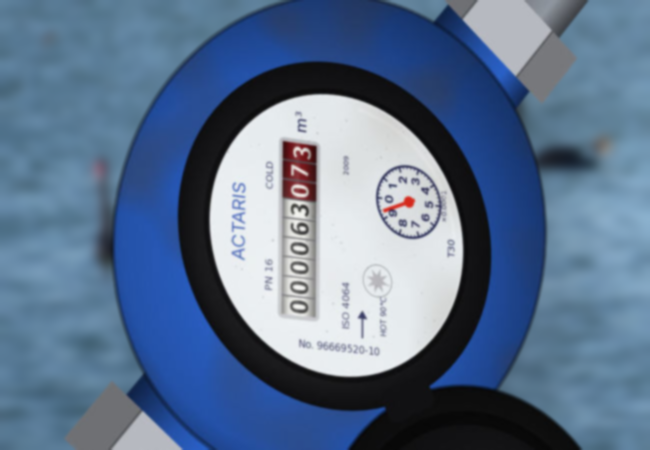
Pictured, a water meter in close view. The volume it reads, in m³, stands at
63.0729 m³
